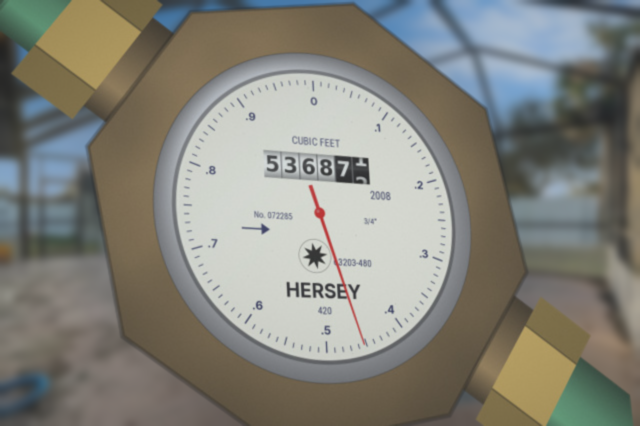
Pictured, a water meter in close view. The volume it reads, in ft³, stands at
536871.45 ft³
